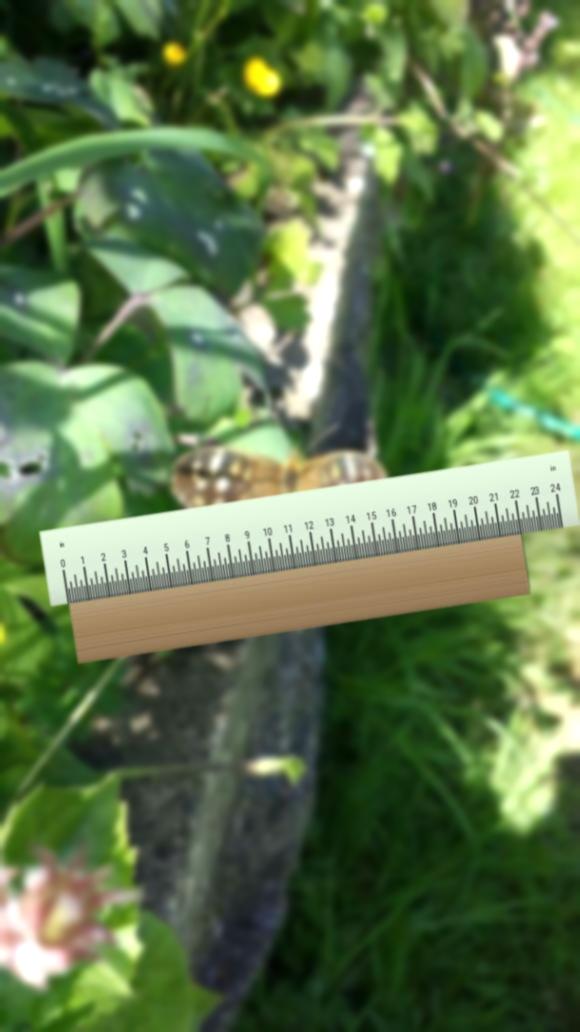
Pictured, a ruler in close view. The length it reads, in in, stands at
22 in
